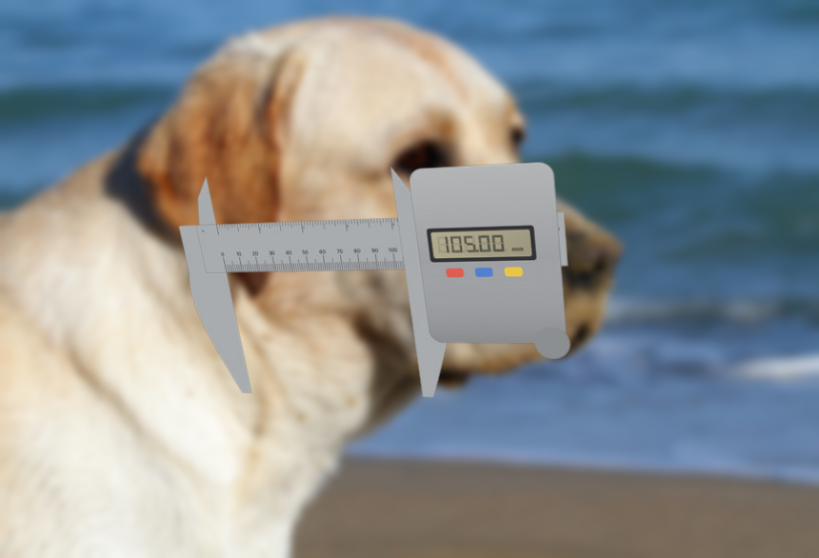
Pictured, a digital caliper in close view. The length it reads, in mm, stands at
105.00 mm
